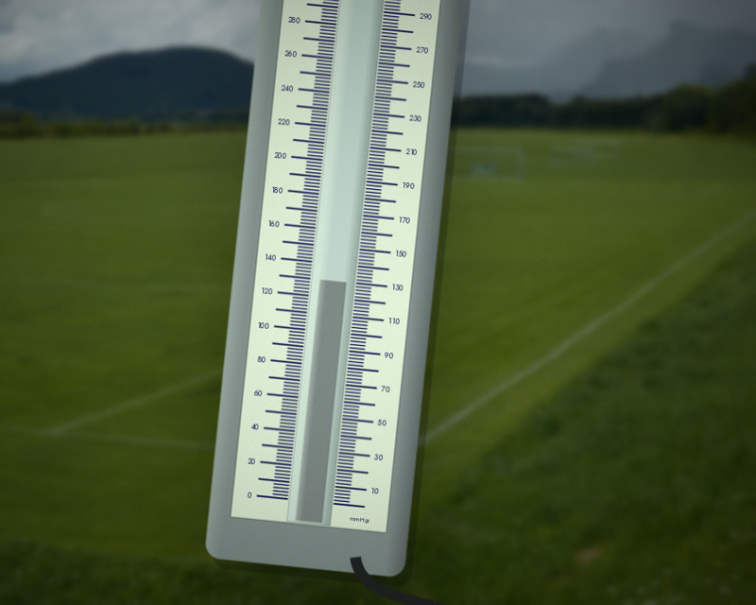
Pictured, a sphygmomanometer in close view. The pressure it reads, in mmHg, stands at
130 mmHg
